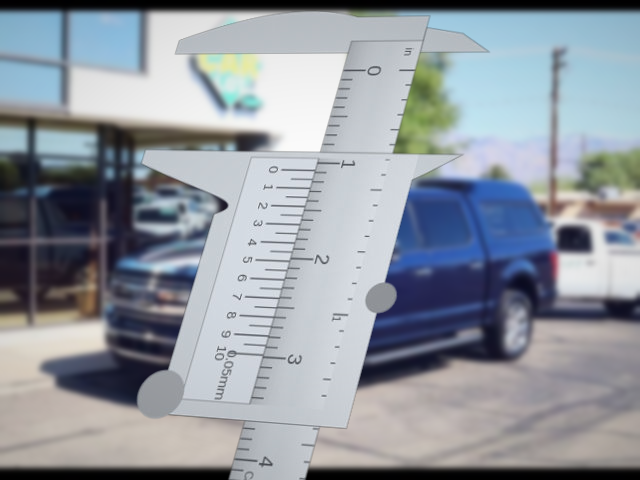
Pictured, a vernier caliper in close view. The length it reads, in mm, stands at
10.8 mm
